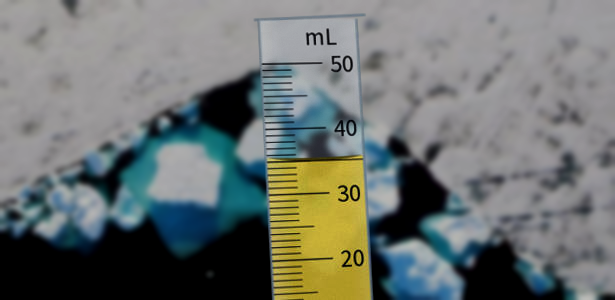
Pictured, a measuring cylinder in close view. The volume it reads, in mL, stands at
35 mL
